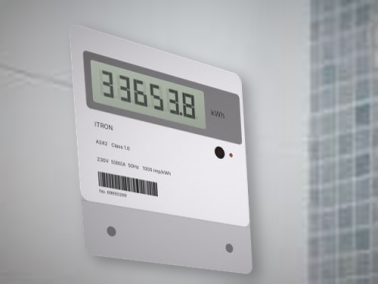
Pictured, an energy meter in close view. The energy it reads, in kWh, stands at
33653.8 kWh
